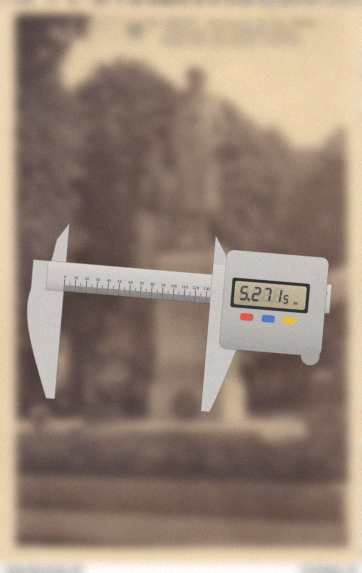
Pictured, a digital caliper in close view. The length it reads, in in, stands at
5.2715 in
